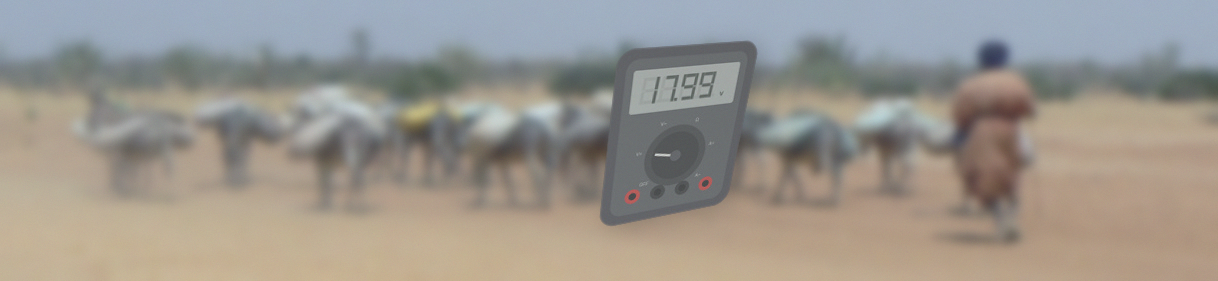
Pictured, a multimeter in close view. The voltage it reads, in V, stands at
17.99 V
